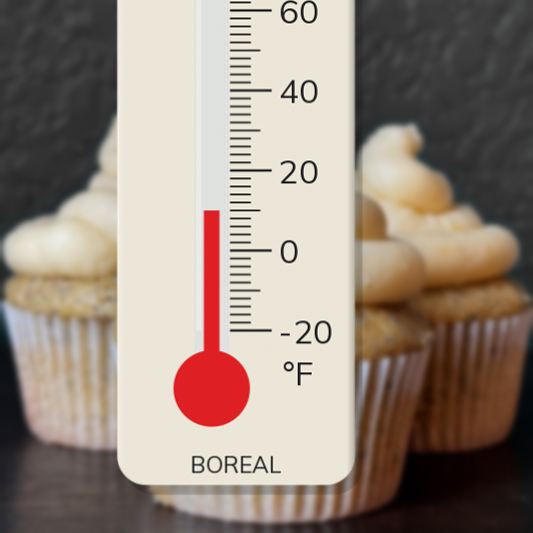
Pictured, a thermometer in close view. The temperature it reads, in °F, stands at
10 °F
